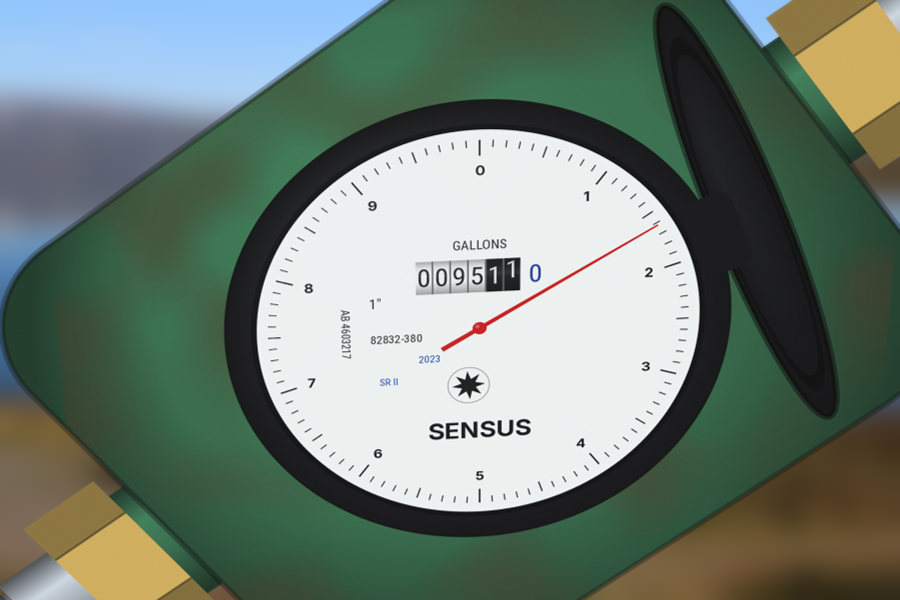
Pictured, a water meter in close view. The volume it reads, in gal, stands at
95111.6 gal
